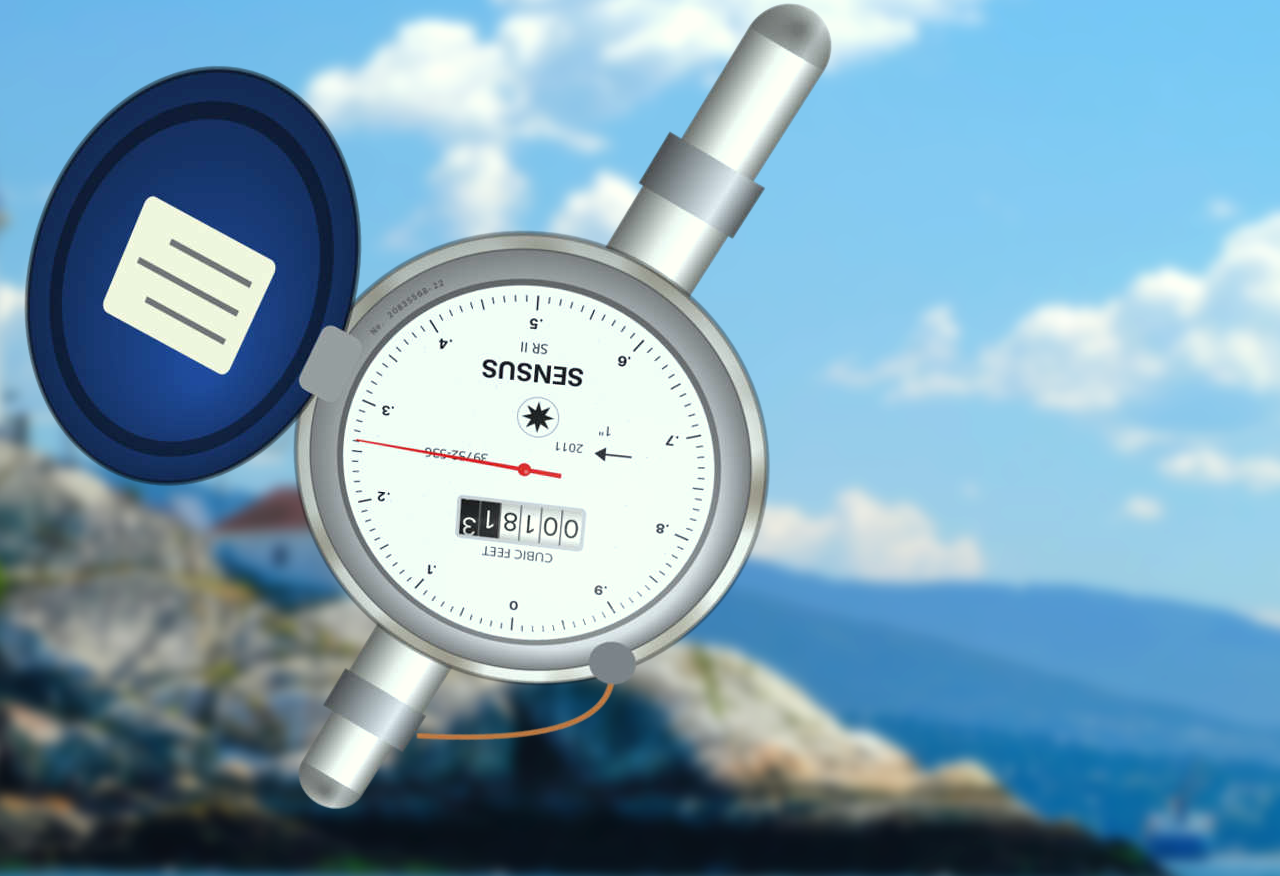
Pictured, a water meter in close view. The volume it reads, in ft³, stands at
1813.26 ft³
